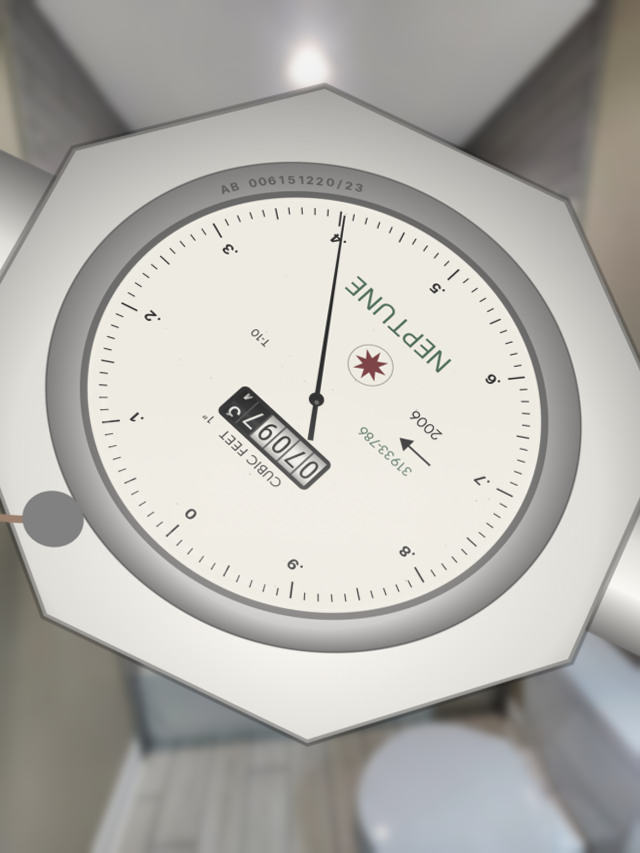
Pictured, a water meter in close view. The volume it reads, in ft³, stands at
70973.40 ft³
